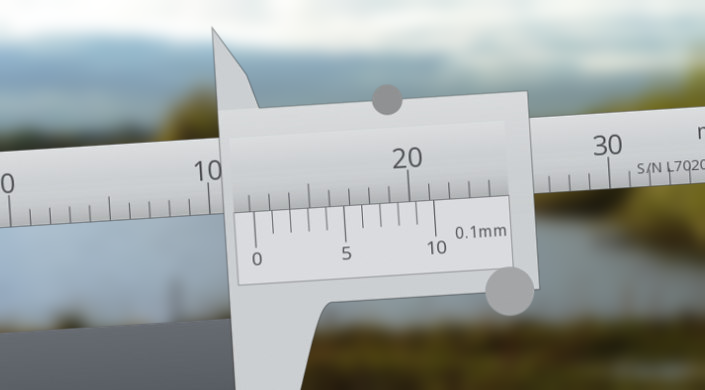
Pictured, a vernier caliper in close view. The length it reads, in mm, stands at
12.2 mm
